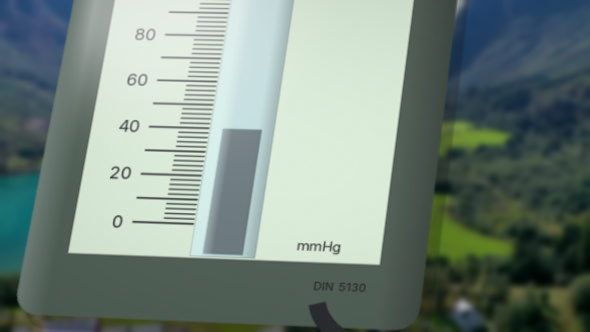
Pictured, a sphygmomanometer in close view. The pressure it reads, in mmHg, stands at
40 mmHg
